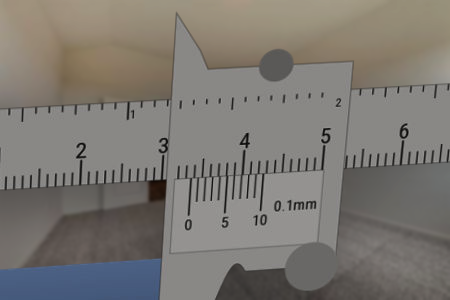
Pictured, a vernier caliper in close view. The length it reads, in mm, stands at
33.6 mm
